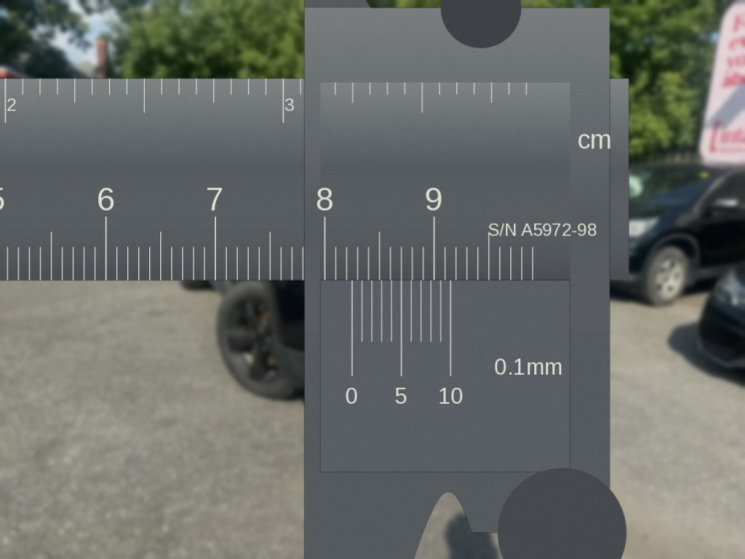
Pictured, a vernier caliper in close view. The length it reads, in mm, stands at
82.5 mm
